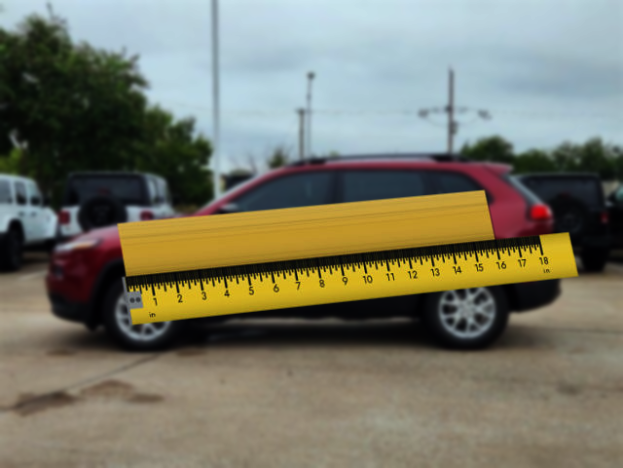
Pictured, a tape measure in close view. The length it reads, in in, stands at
16 in
